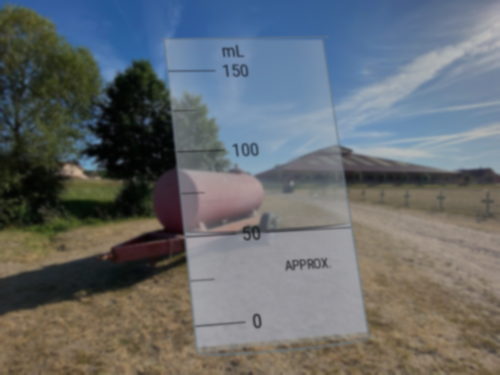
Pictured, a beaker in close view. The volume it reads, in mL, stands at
50 mL
